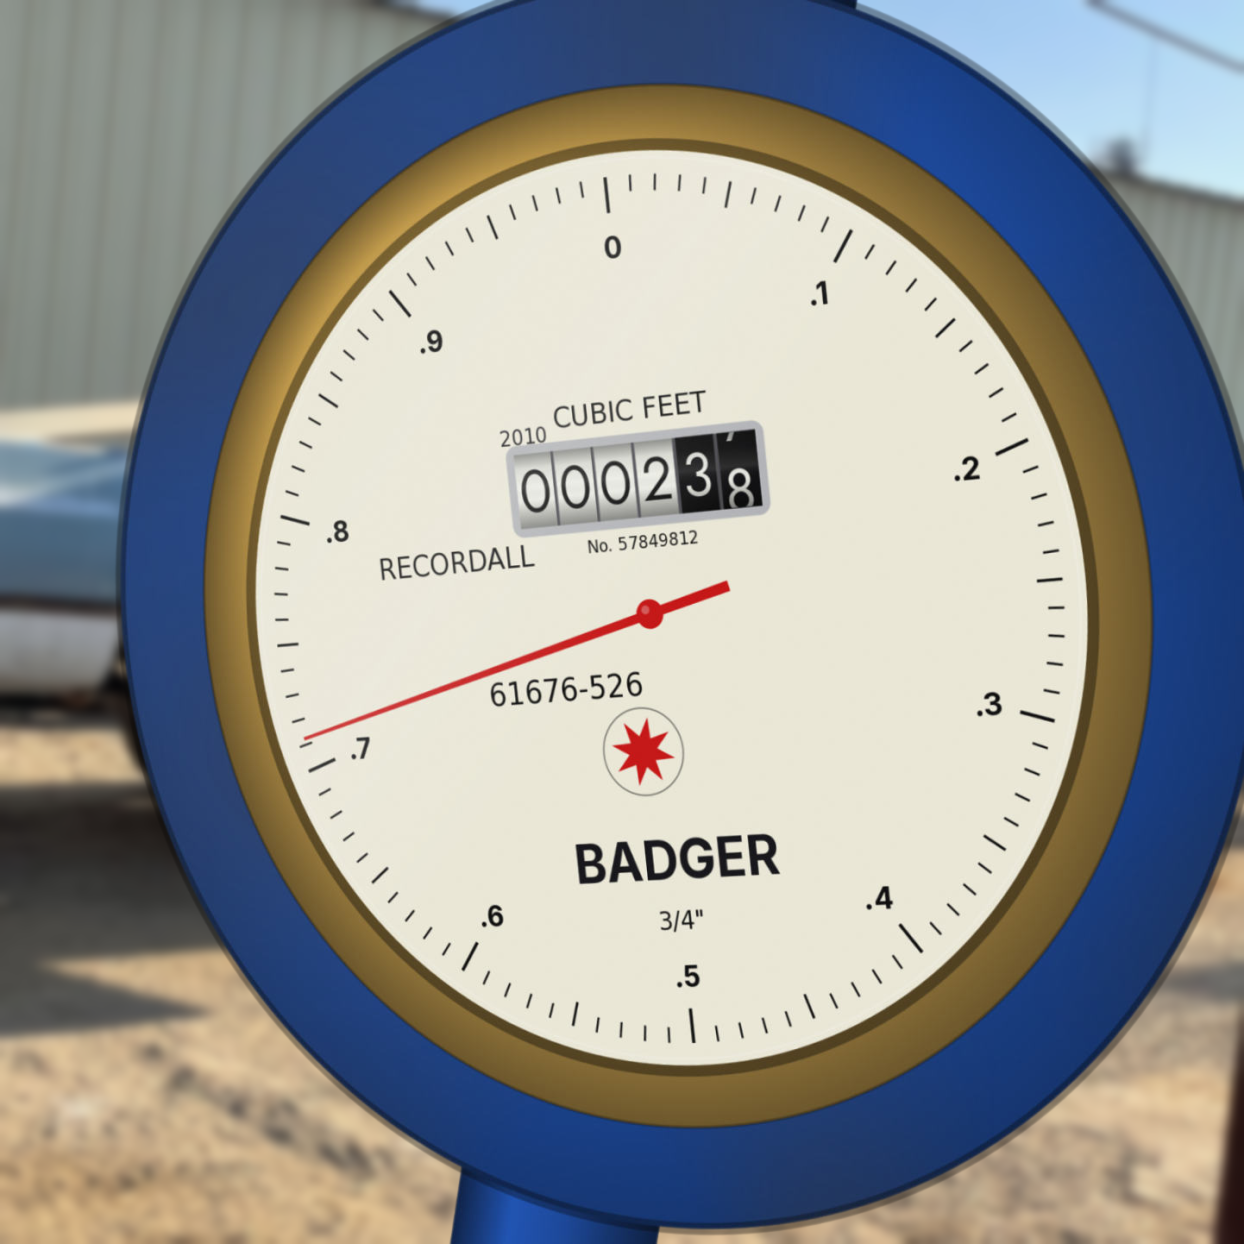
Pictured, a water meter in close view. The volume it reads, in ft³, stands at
237.71 ft³
